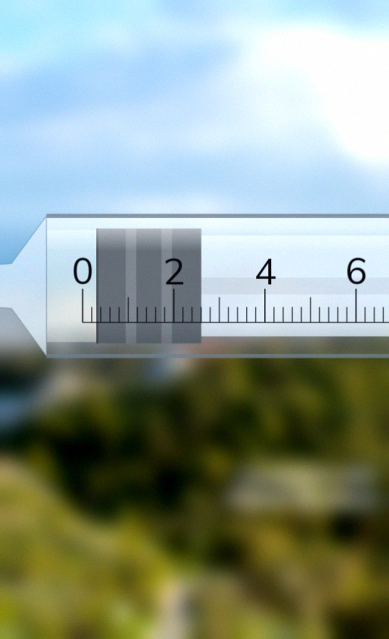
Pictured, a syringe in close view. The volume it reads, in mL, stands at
0.3 mL
